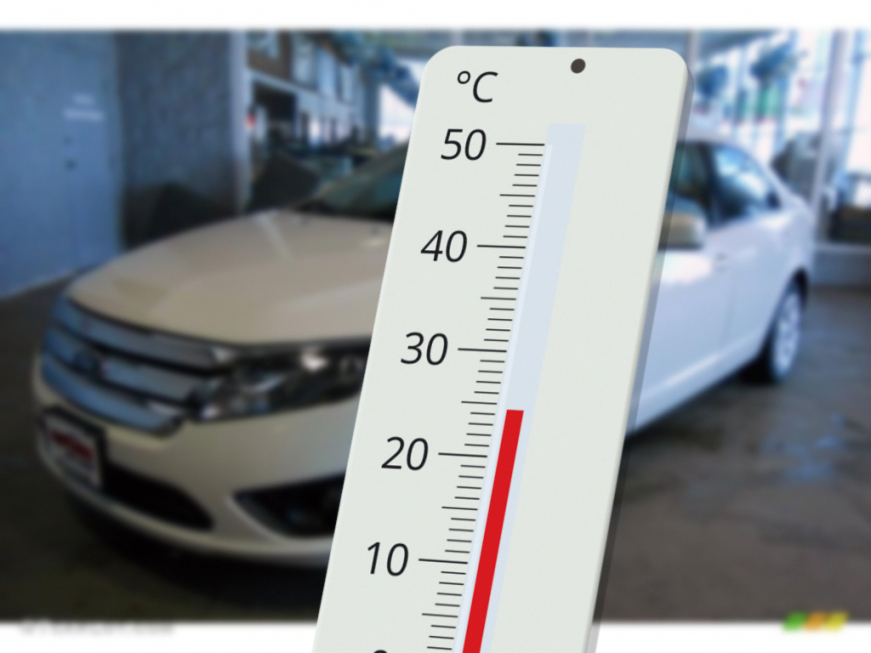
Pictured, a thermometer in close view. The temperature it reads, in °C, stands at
24.5 °C
